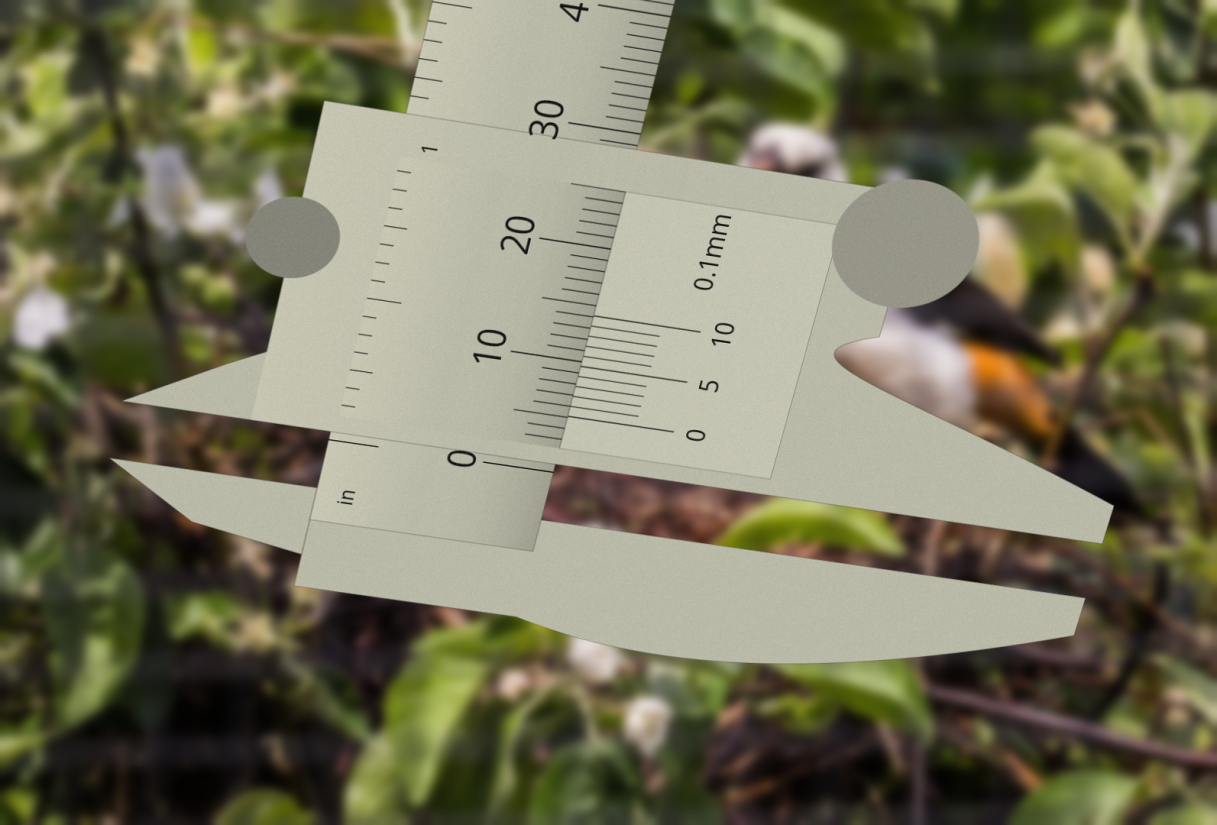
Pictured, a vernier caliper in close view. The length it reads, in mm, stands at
5.1 mm
